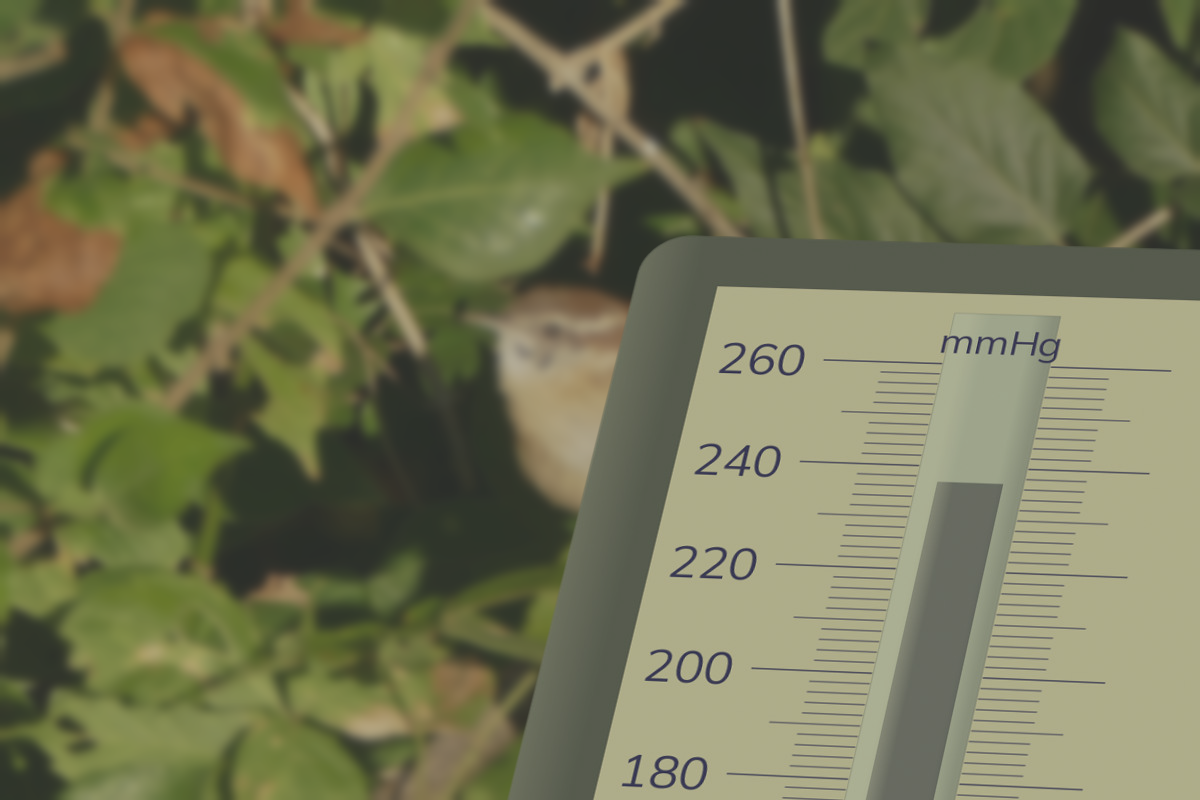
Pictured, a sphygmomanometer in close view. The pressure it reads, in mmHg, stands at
237 mmHg
